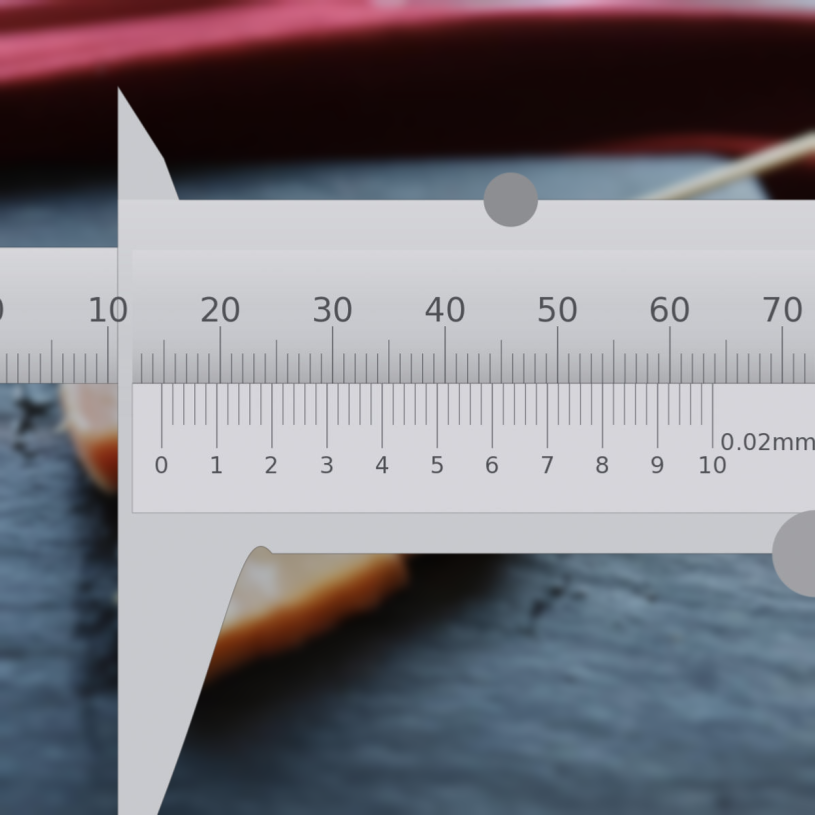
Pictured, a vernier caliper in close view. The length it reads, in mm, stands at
14.8 mm
